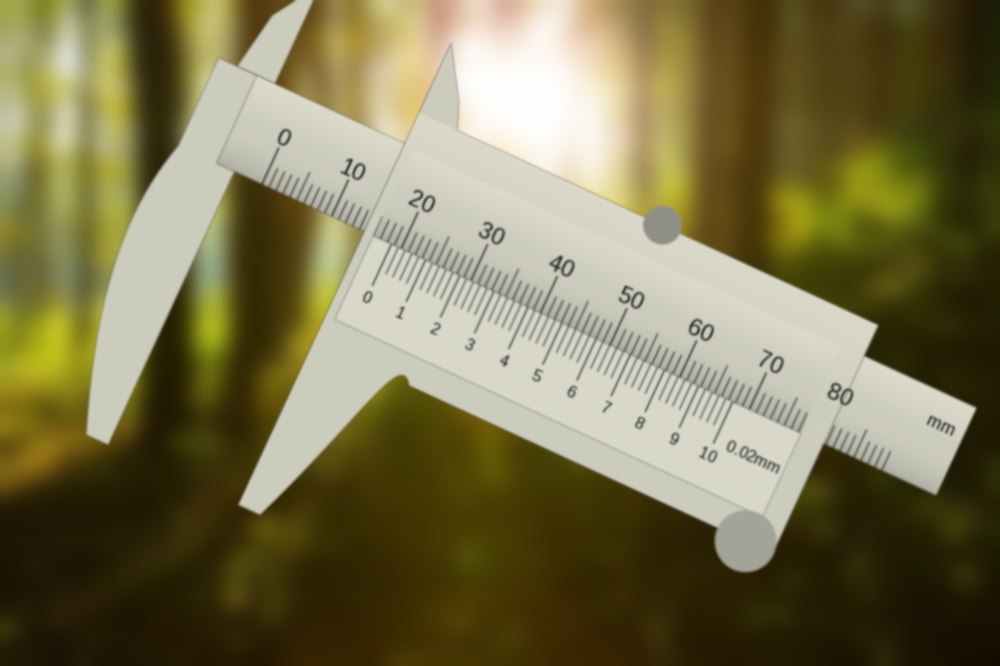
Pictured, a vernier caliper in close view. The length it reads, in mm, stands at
18.6 mm
